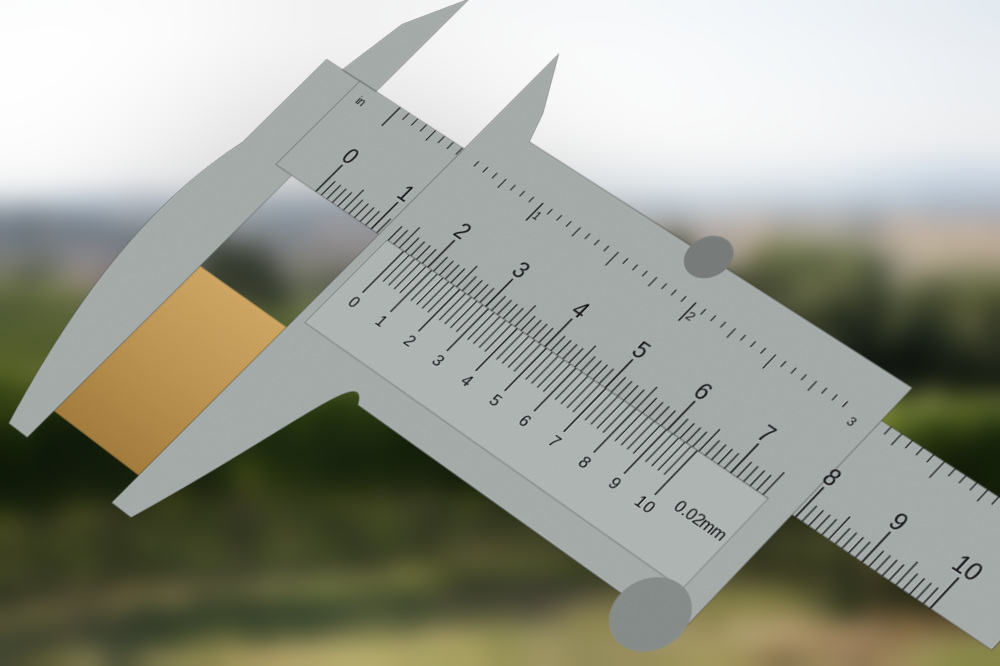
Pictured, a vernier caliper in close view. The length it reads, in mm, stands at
15.8 mm
